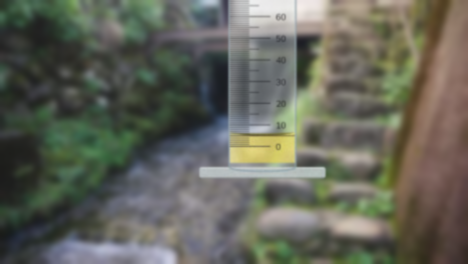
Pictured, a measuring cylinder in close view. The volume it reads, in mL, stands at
5 mL
